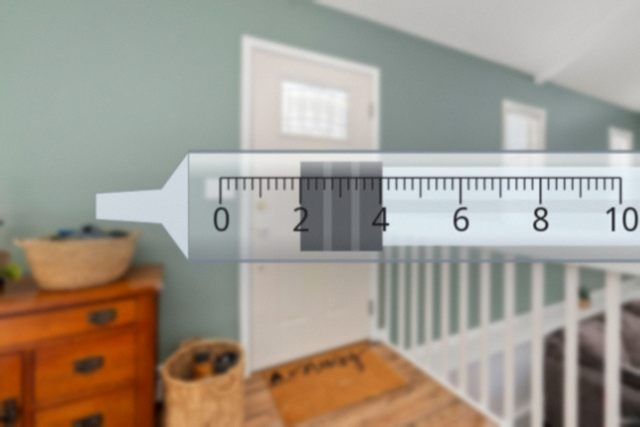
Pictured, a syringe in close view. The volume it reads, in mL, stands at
2 mL
